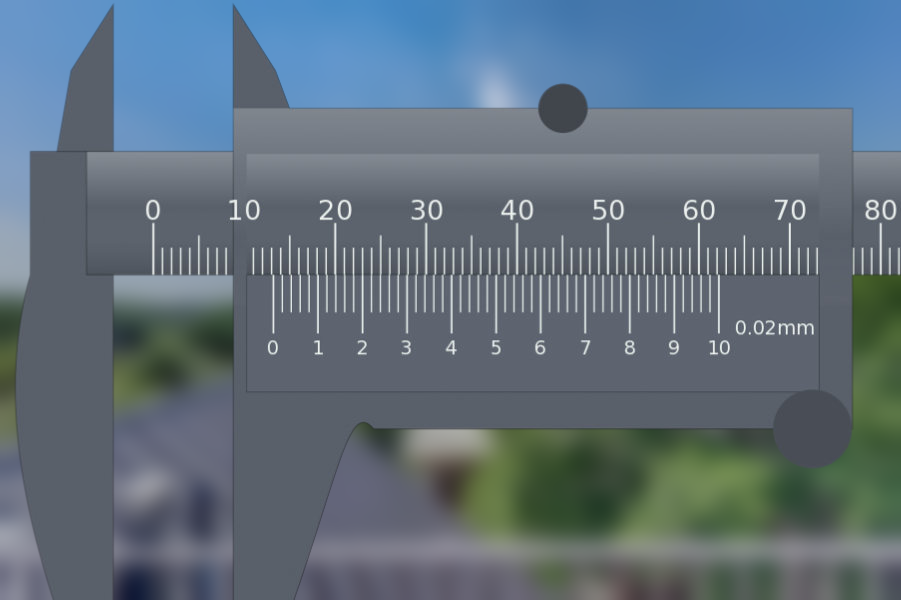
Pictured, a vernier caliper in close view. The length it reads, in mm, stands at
13.2 mm
